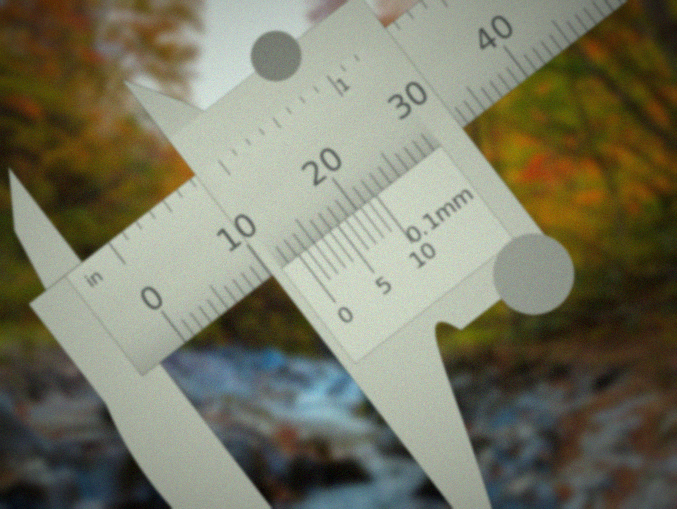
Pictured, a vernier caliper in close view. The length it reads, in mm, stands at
13.2 mm
